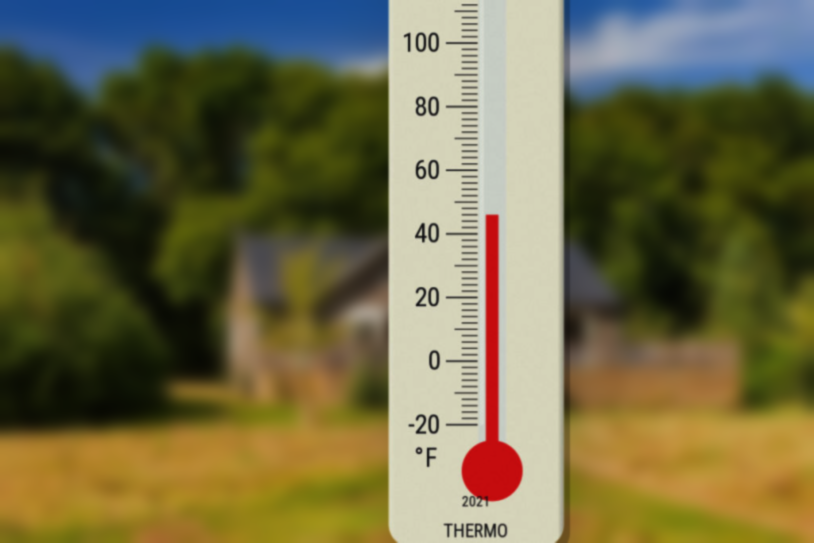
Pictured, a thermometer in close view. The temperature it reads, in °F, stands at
46 °F
